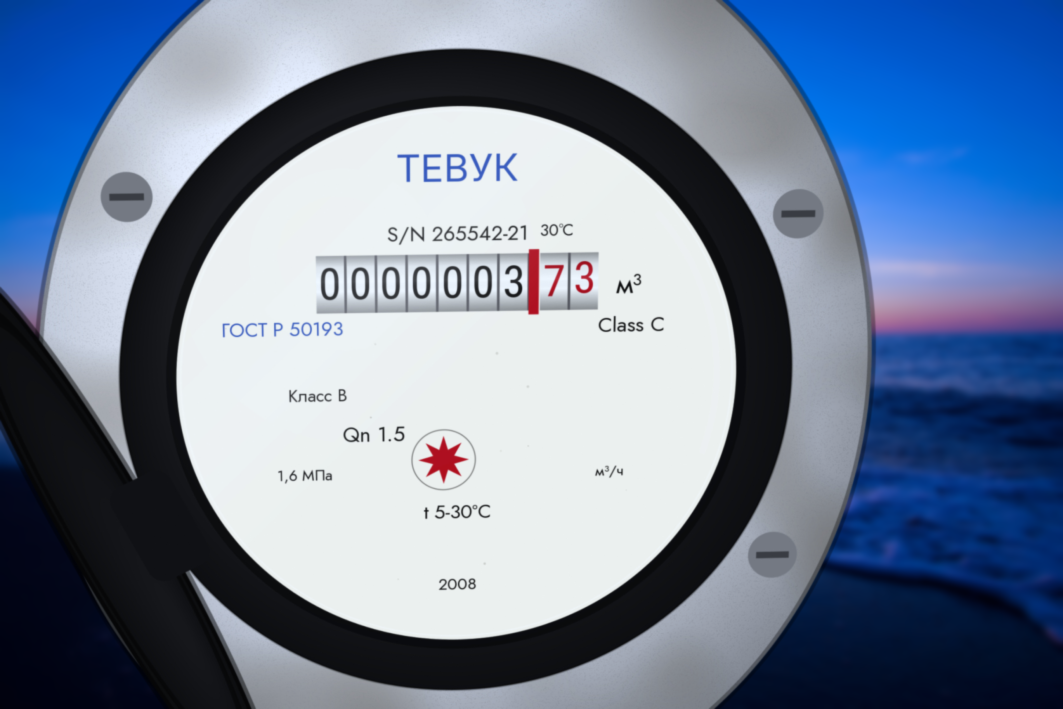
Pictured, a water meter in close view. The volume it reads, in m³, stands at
3.73 m³
